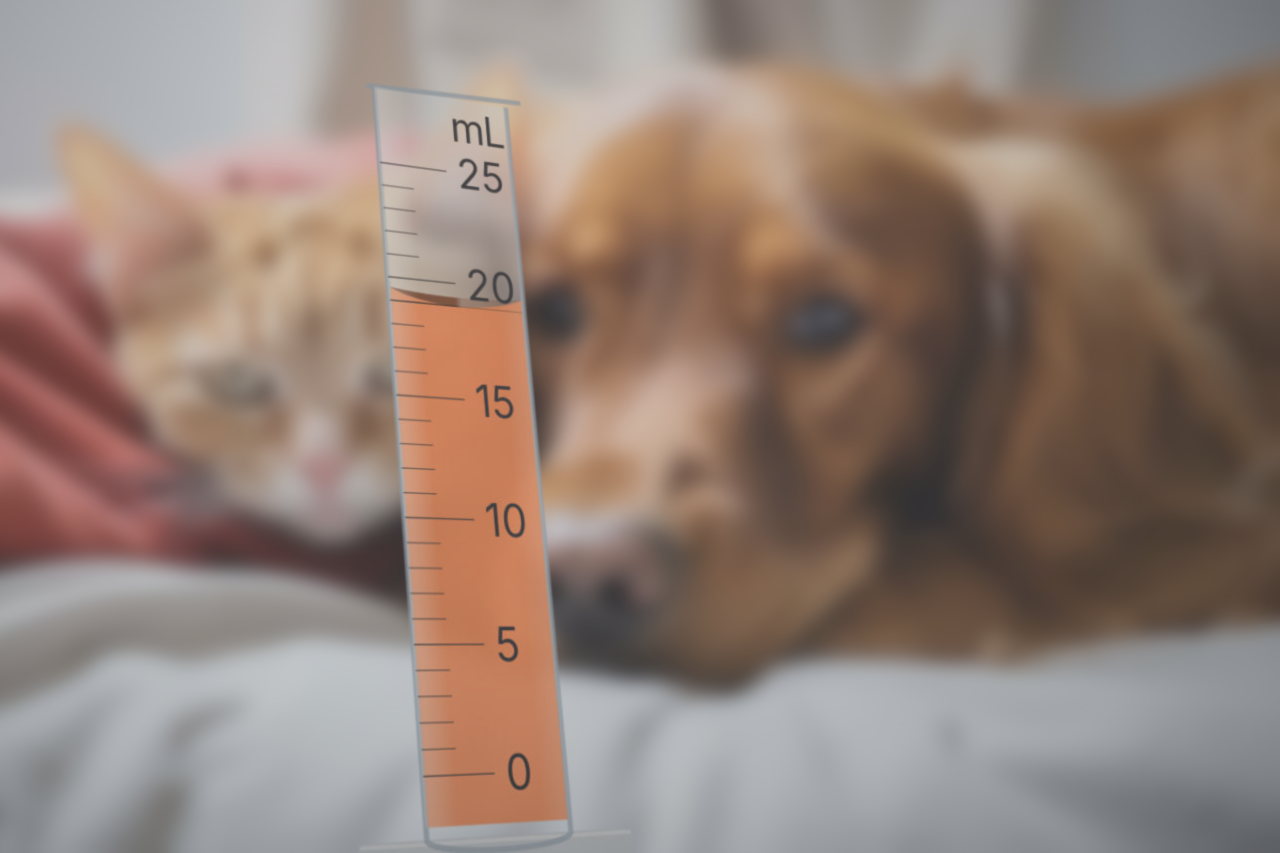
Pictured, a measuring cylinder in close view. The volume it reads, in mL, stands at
19 mL
